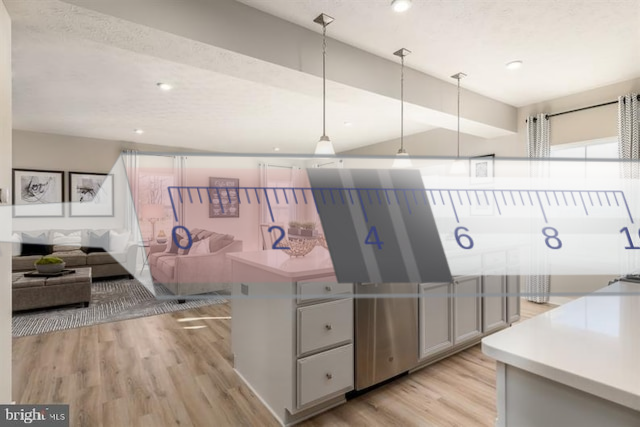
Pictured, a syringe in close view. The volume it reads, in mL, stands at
3 mL
